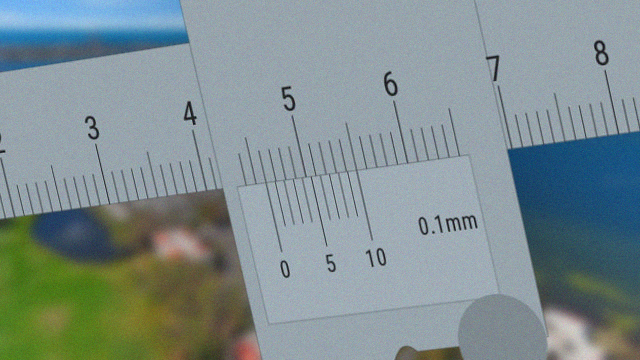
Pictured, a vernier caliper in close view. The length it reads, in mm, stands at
46.0 mm
